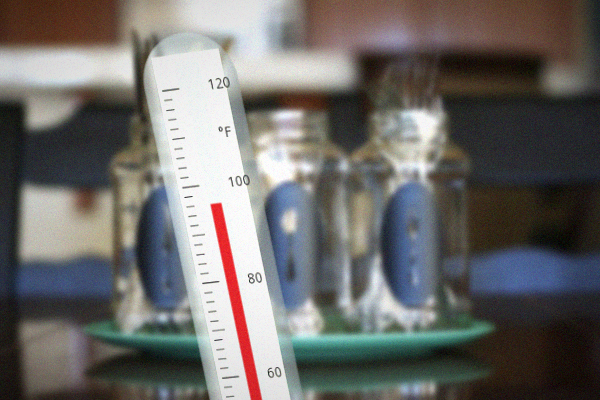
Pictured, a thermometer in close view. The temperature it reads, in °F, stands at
96 °F
